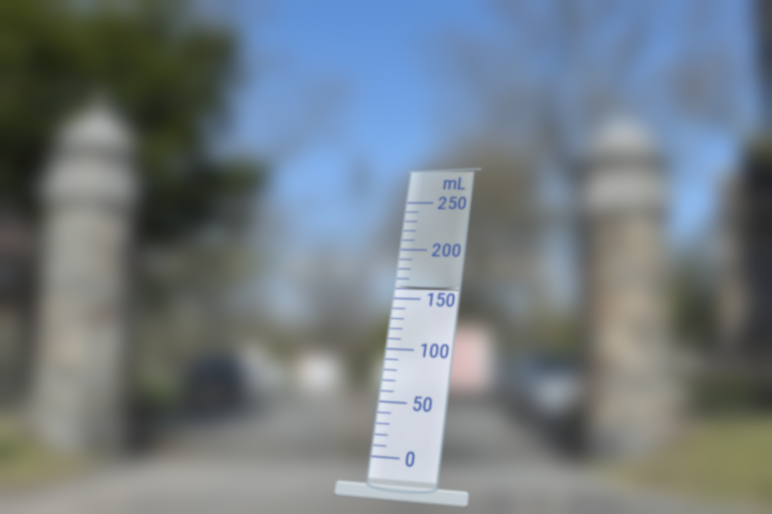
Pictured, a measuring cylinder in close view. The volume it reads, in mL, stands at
160 mL
